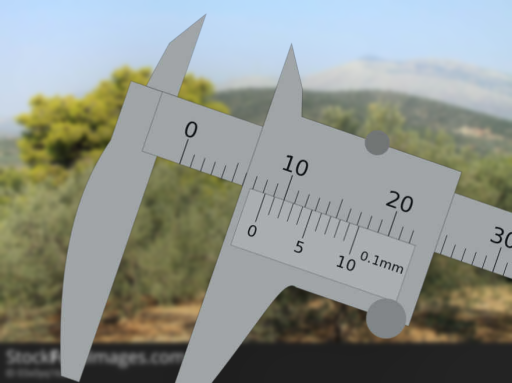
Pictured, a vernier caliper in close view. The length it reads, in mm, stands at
8.2 mm
